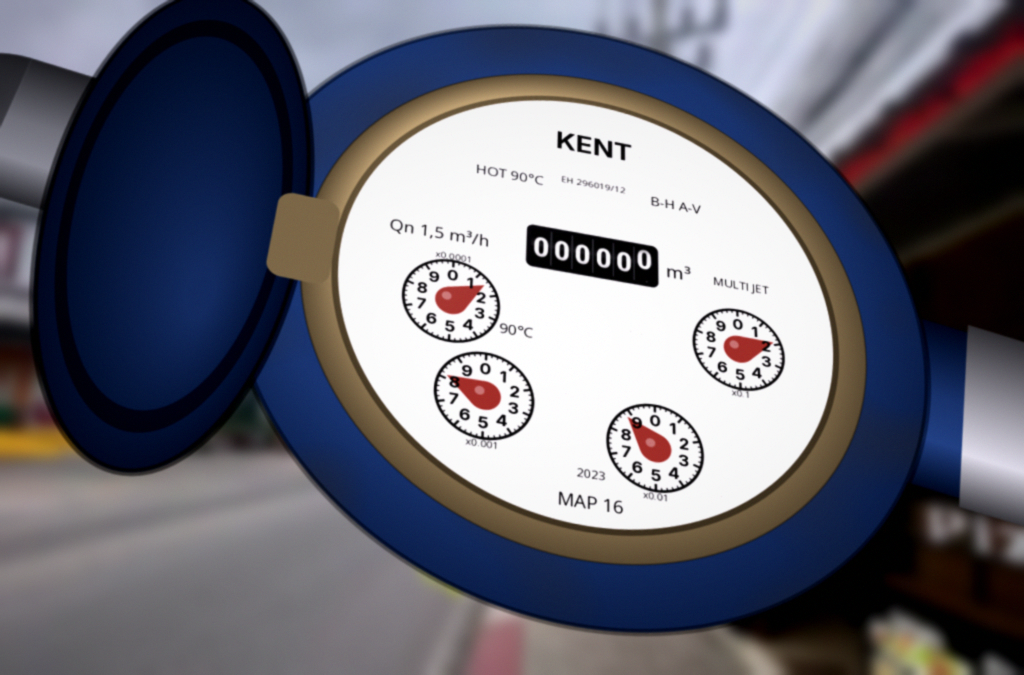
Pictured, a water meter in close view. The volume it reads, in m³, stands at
0.1881 m³
